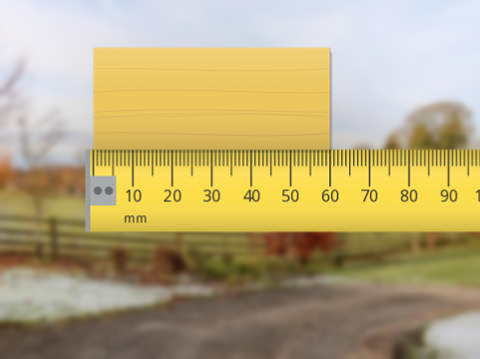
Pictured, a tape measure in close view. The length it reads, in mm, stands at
60 mm
